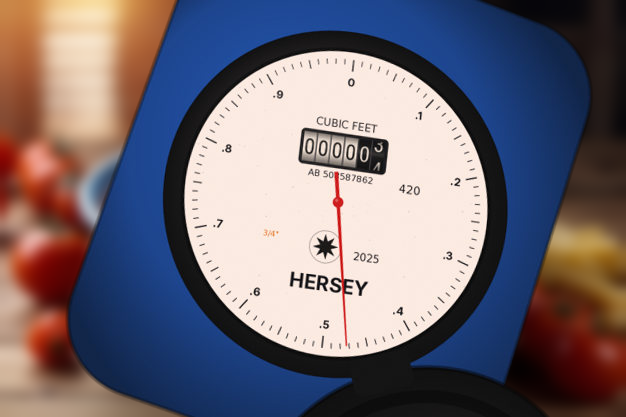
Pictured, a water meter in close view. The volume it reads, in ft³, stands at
3.47 ft³
